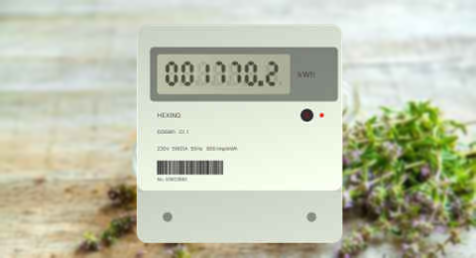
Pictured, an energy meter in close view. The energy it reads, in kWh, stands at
1770.2 kWh
